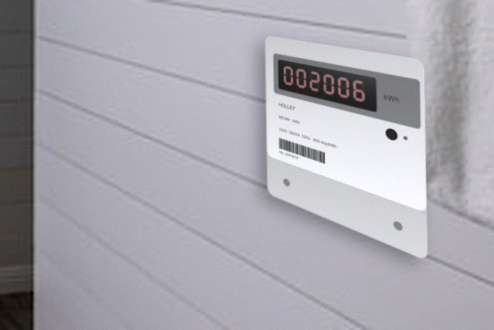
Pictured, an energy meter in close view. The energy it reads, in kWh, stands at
2006 kWh
